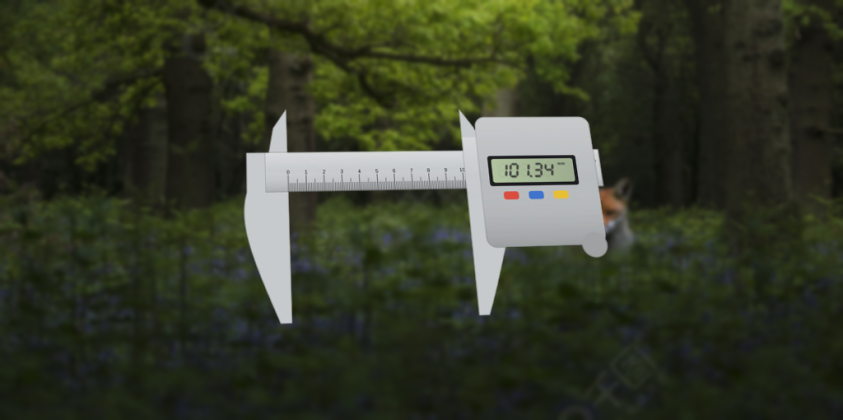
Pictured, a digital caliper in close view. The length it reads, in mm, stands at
101.34 mm
